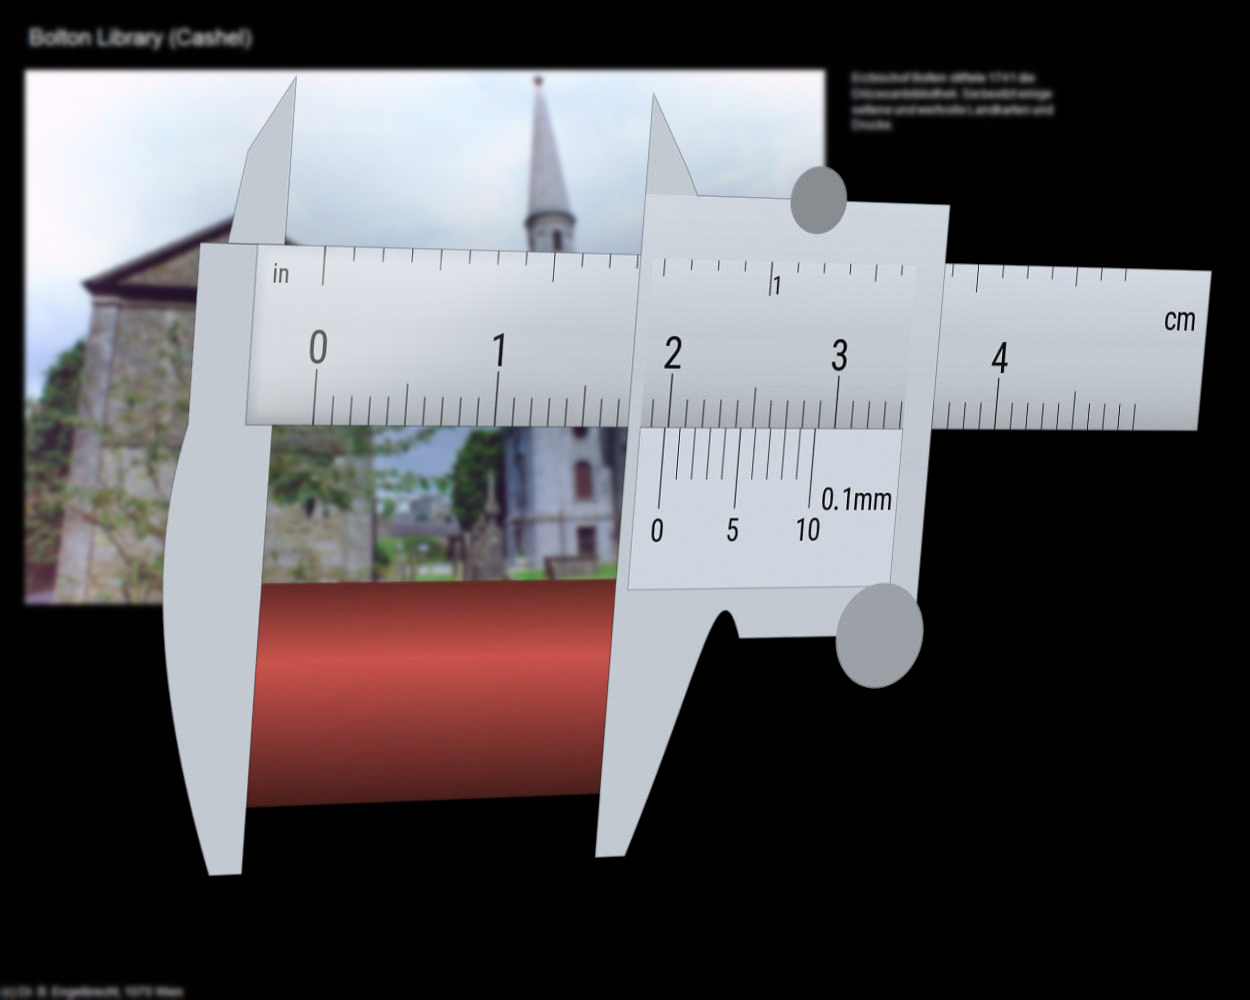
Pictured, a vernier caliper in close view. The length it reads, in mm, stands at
19.8 mm
